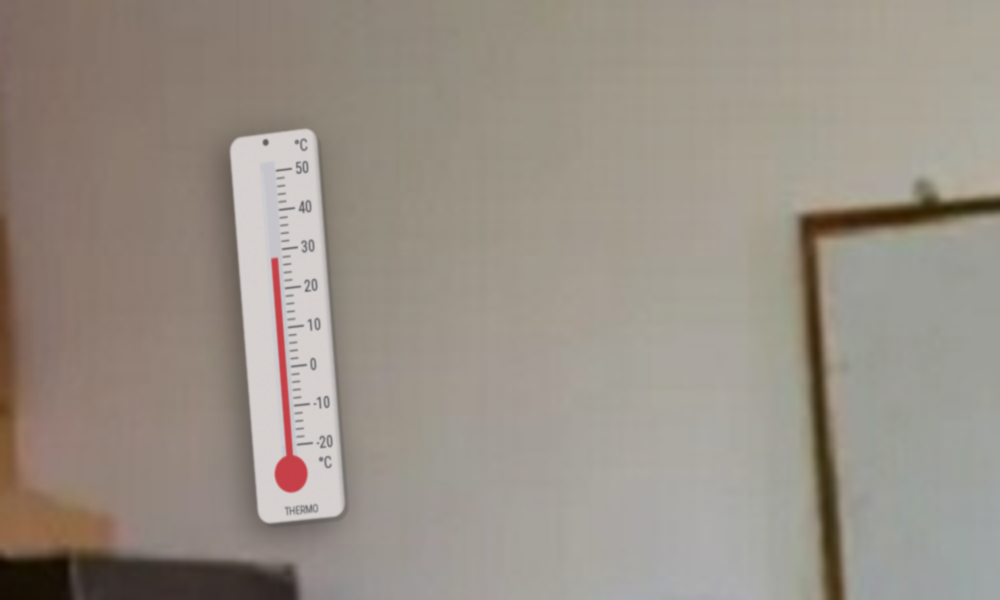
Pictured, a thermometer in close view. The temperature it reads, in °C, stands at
28 °C
